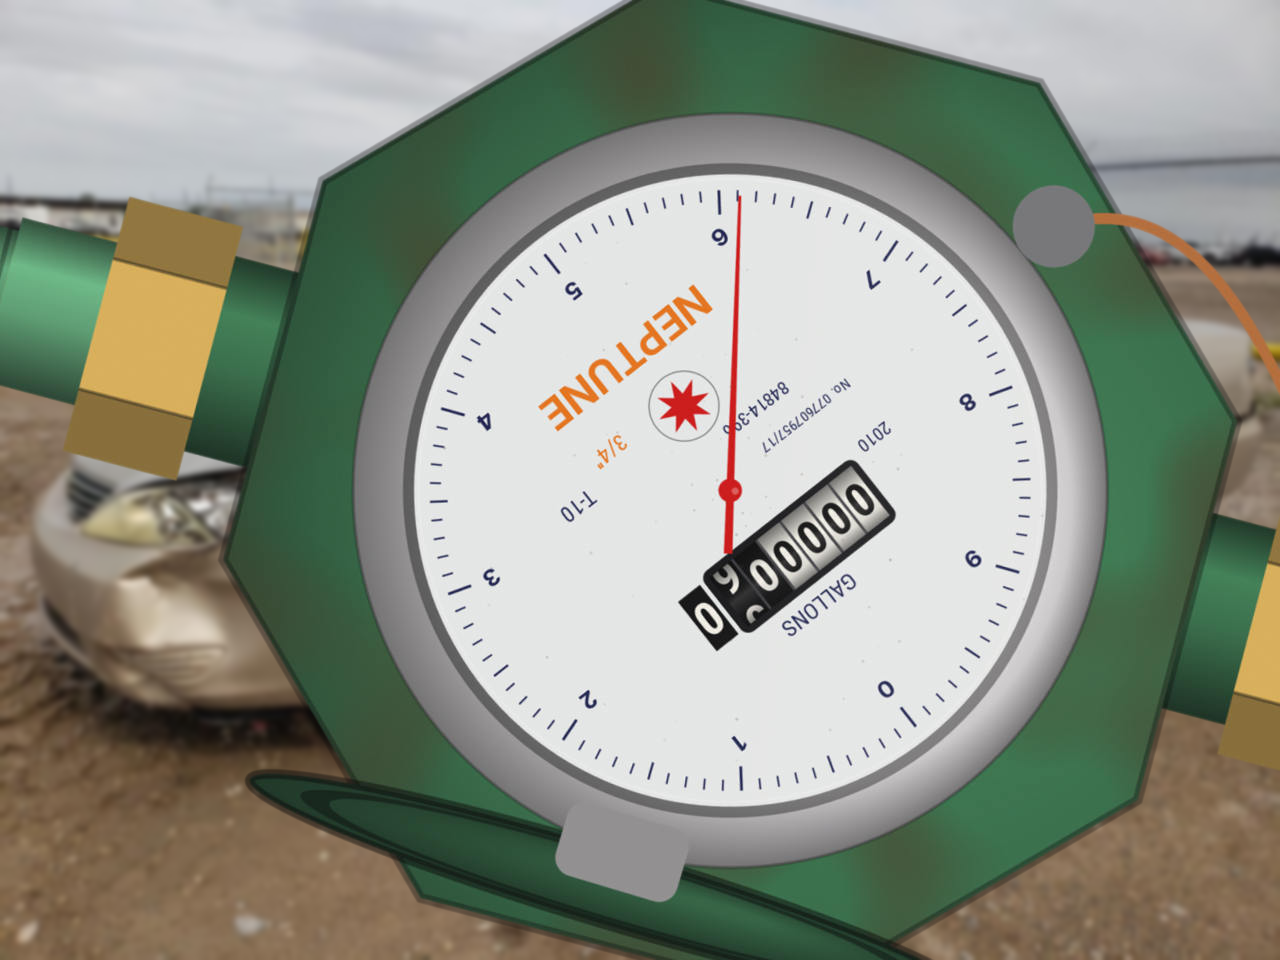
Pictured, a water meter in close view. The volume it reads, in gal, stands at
56.1 gal
